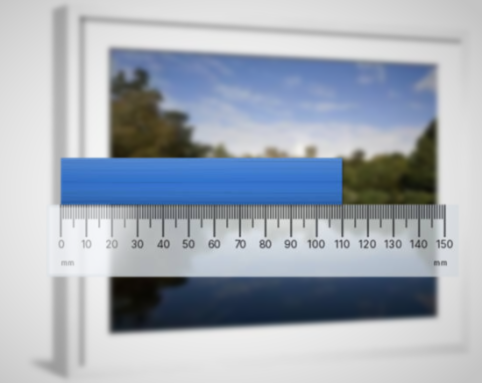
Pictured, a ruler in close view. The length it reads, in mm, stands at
110 mm
